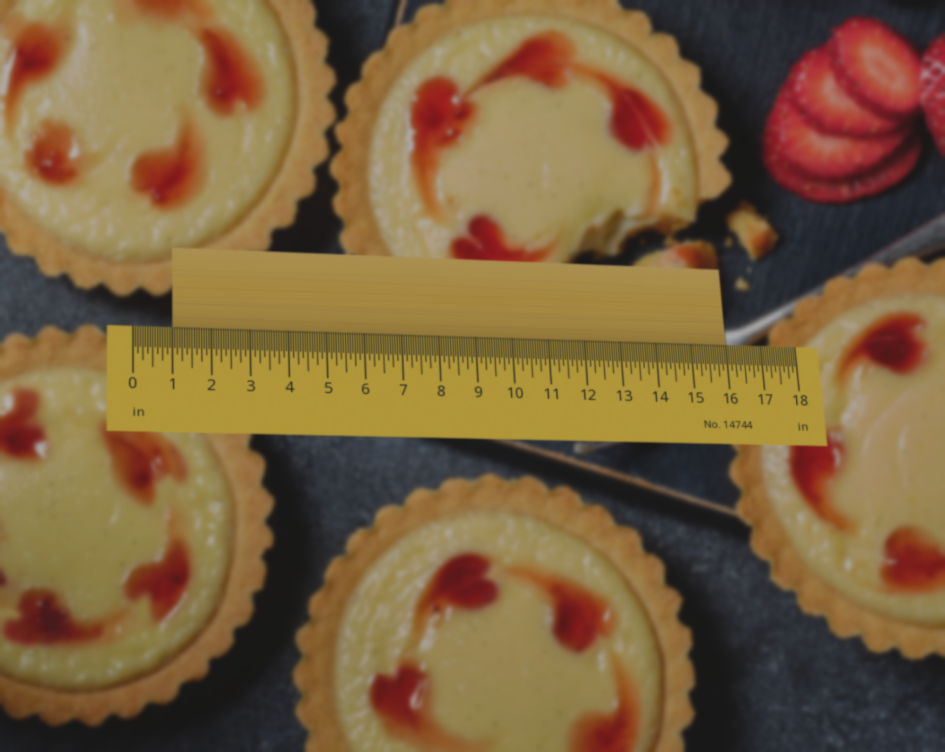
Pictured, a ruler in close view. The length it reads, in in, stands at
15 in
